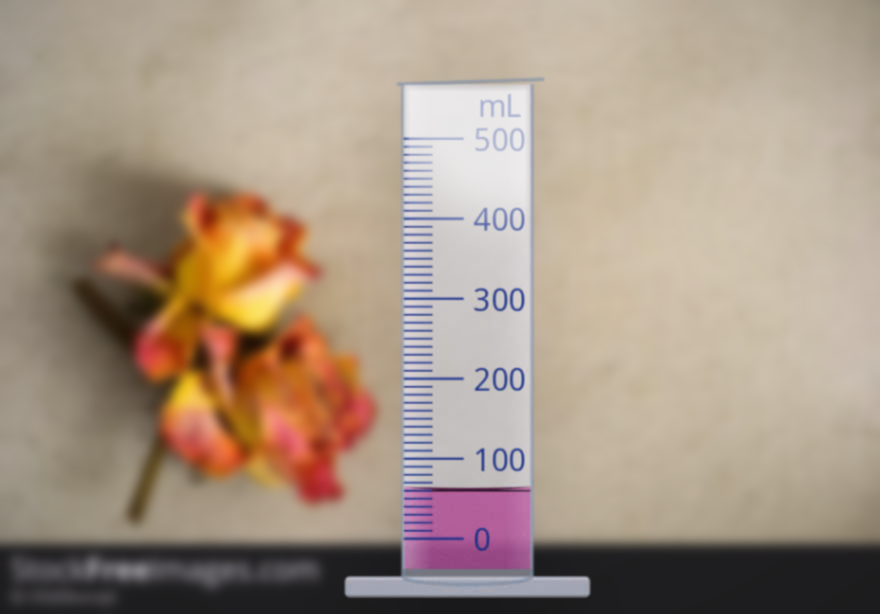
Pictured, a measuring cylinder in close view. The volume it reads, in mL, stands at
60 mL
